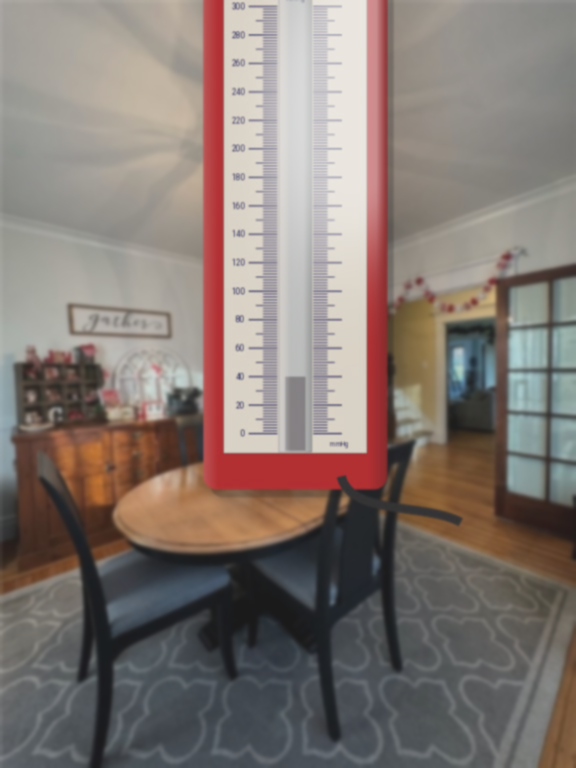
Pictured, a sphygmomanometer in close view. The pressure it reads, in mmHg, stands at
40 mmHg
